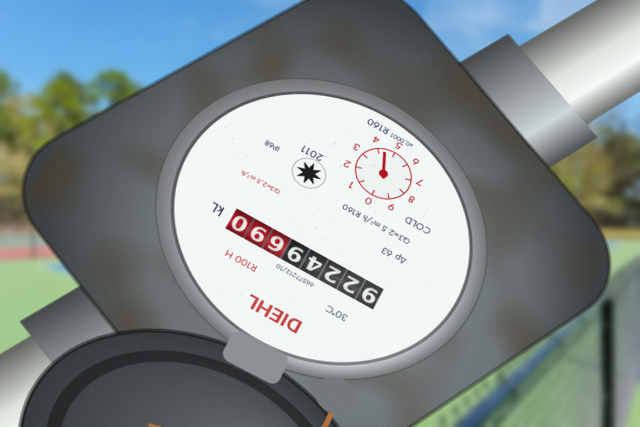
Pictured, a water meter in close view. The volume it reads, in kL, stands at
92249.6904 kL
